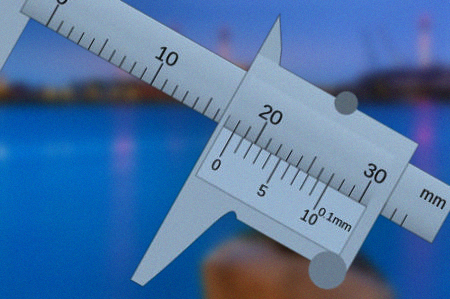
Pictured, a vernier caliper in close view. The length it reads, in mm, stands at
18.0 mm
